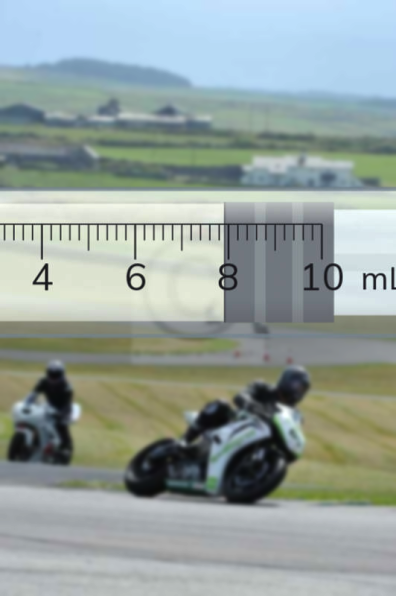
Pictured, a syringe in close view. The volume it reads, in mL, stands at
7.9 mL
